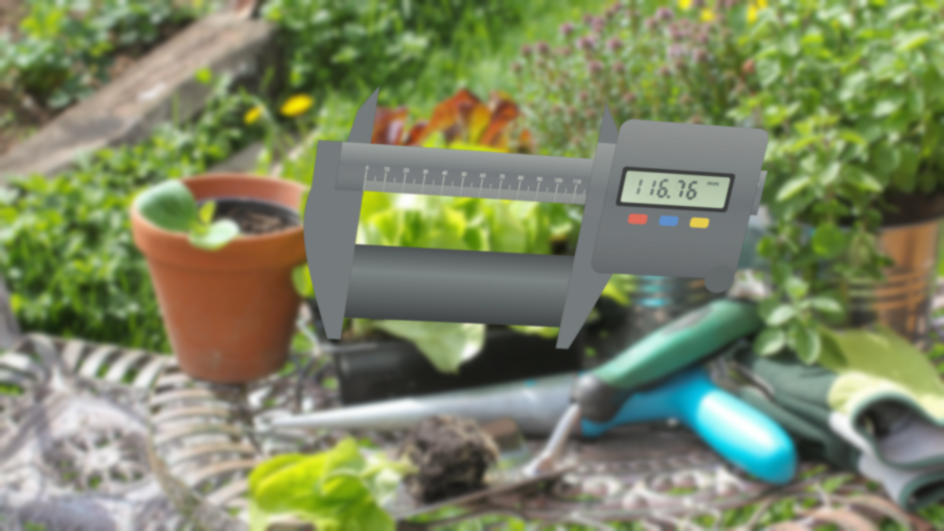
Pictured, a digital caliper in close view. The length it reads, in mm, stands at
116.76 mm
